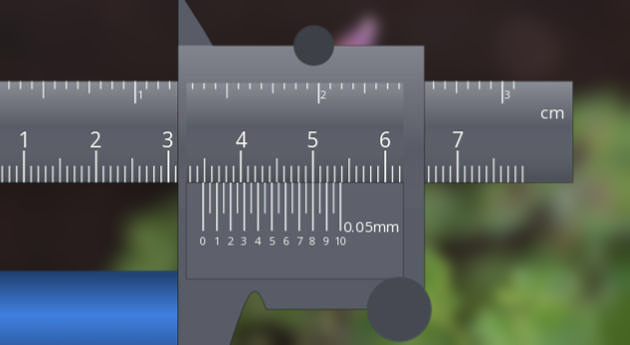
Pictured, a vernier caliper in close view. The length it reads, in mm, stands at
34.8 mm
